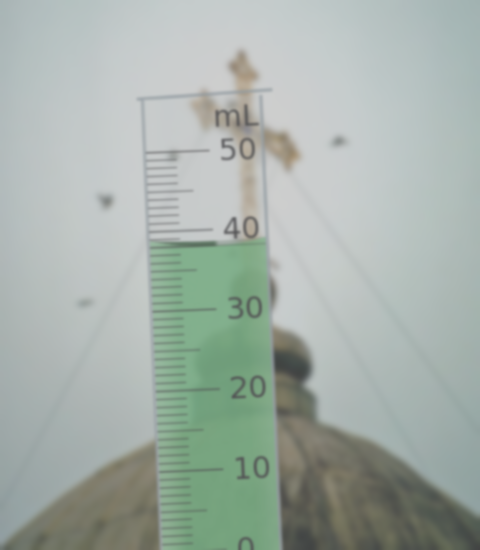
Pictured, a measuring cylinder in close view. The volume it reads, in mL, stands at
38 mL
